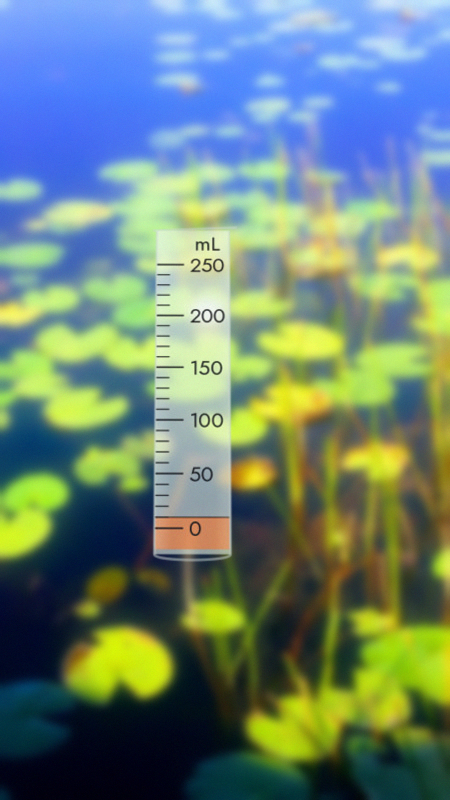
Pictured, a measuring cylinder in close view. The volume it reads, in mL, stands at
10 mL
